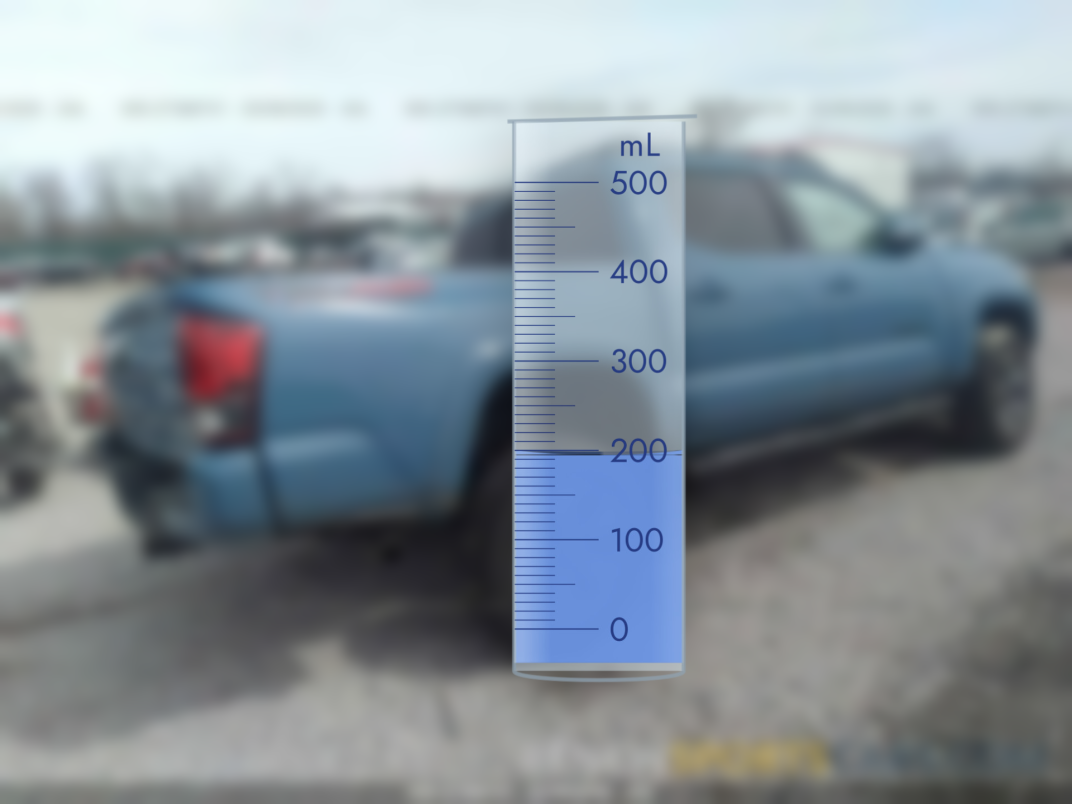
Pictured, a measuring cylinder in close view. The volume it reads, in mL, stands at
195 mL
